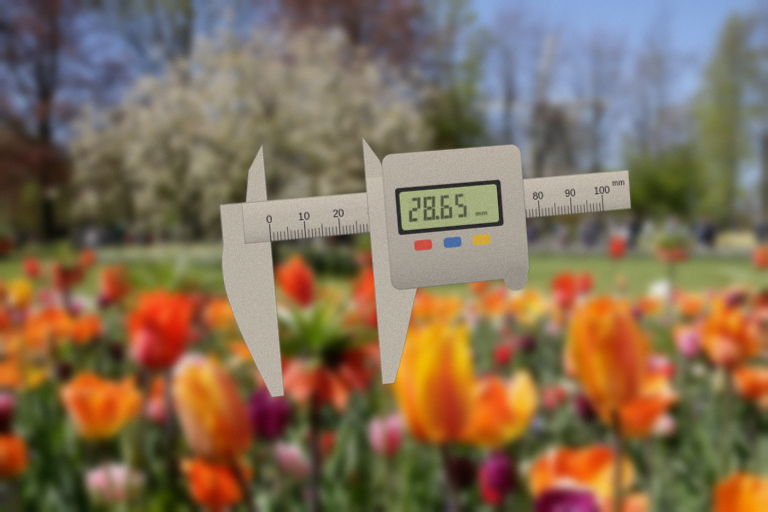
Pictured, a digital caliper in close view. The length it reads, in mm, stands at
28.65 mm
